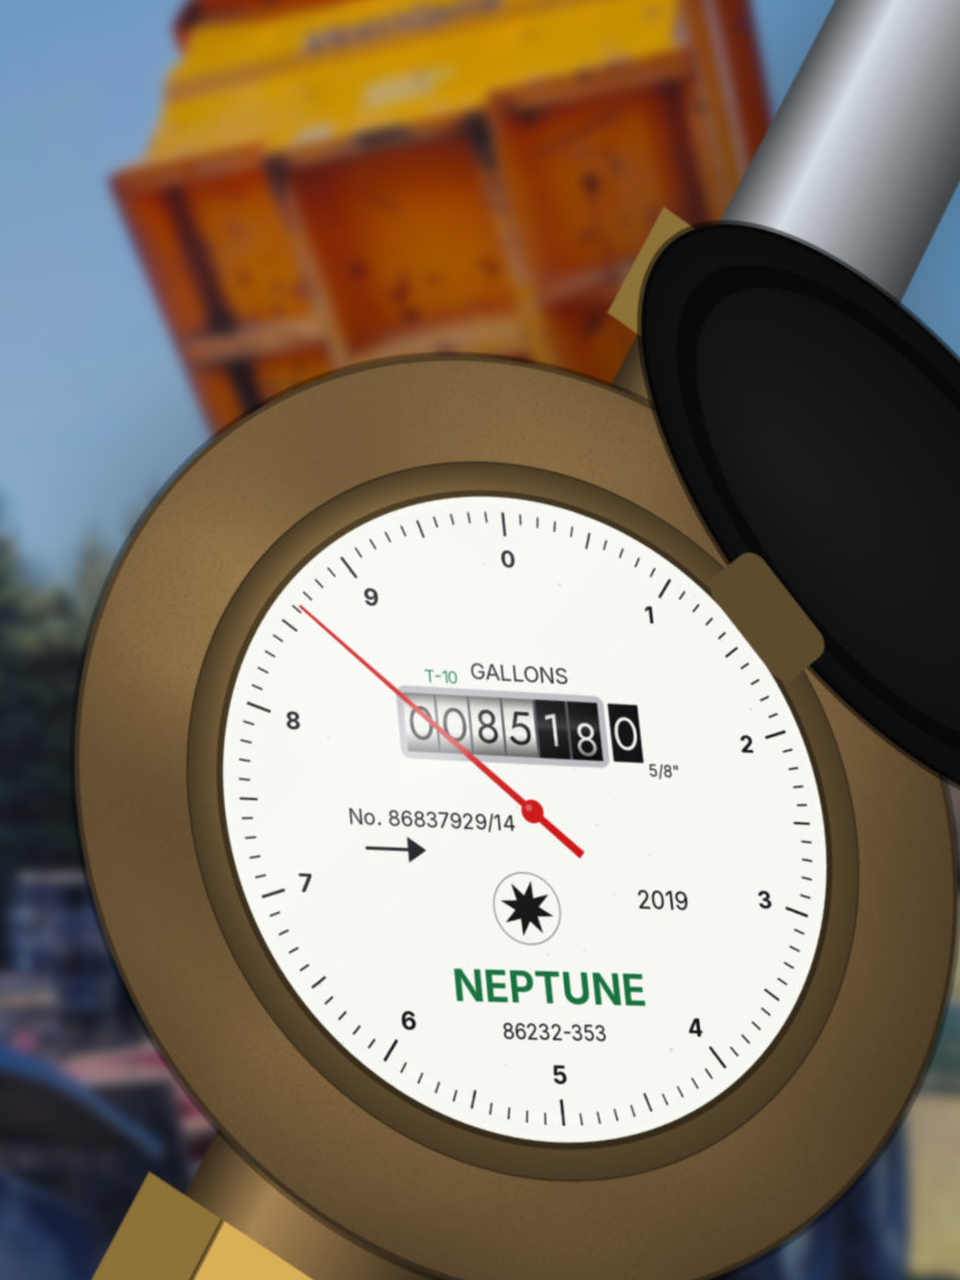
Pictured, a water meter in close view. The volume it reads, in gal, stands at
85178.6 gal
